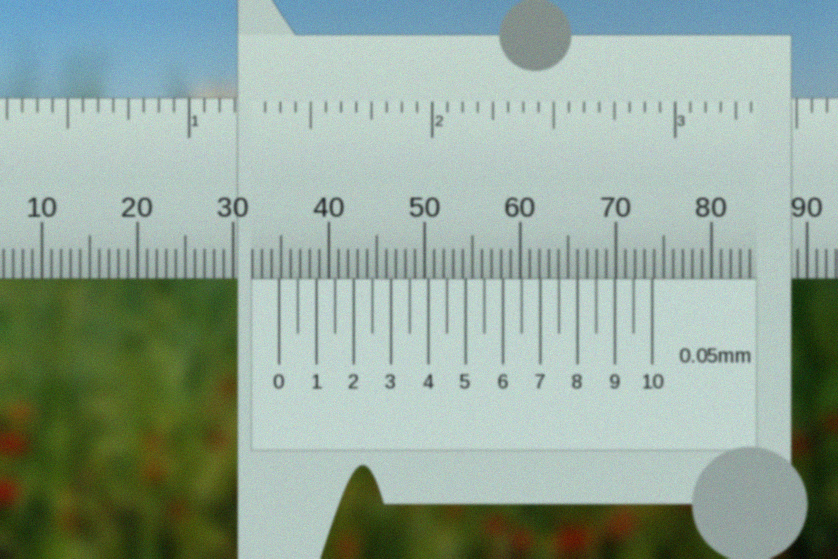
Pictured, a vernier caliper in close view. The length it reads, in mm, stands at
34.8 mm
